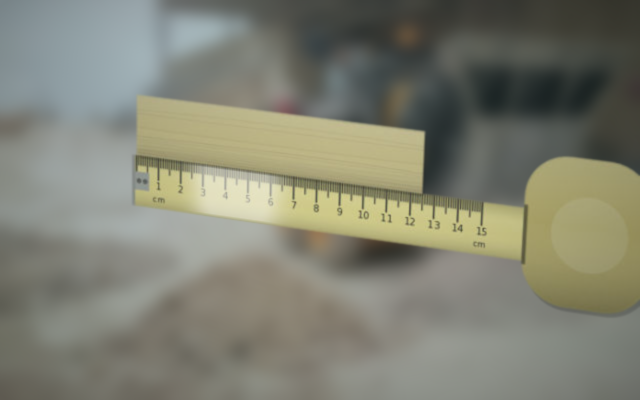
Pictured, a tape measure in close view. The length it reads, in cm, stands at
12.5 cm
